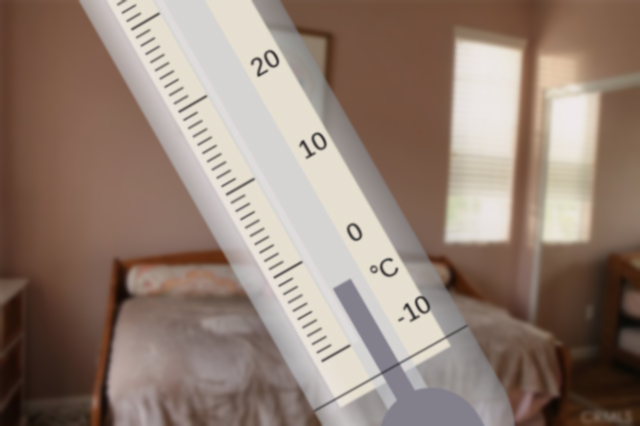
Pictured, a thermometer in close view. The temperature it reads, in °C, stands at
-4 °C
